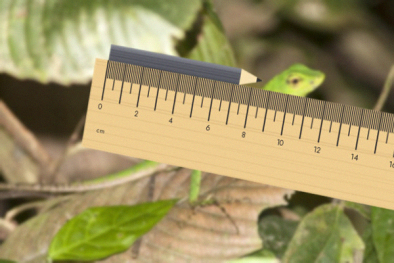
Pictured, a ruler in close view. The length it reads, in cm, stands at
8.5 cm
